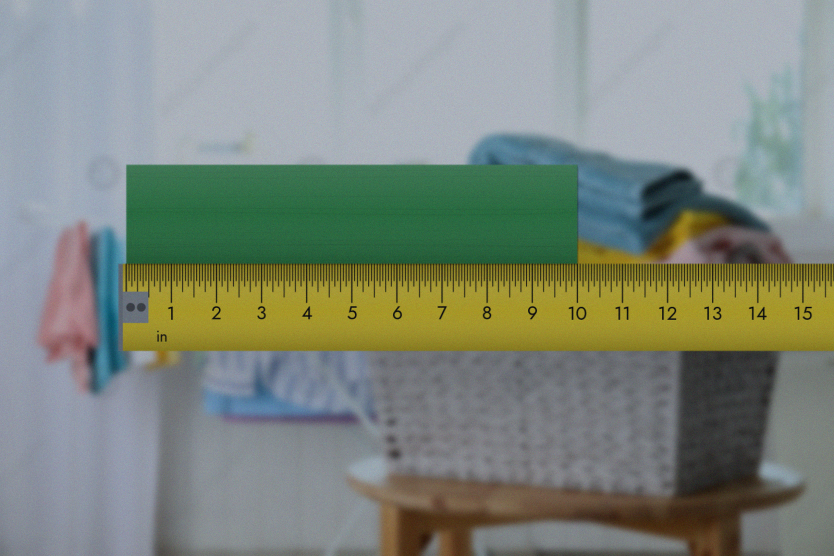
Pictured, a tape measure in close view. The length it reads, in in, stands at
10 in
